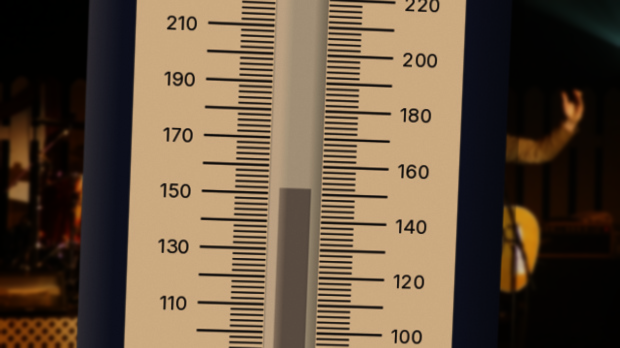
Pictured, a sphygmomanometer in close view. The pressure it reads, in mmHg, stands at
152 mmHg
